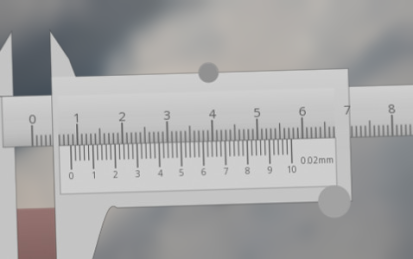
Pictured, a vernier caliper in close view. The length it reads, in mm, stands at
8.5 mm
